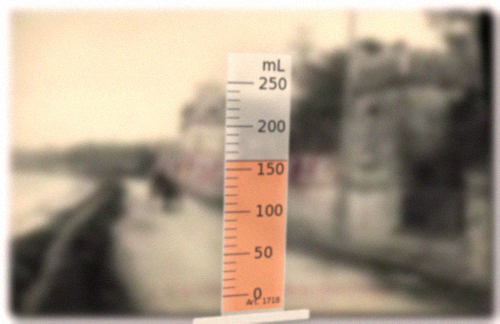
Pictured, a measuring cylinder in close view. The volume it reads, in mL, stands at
160 mL
